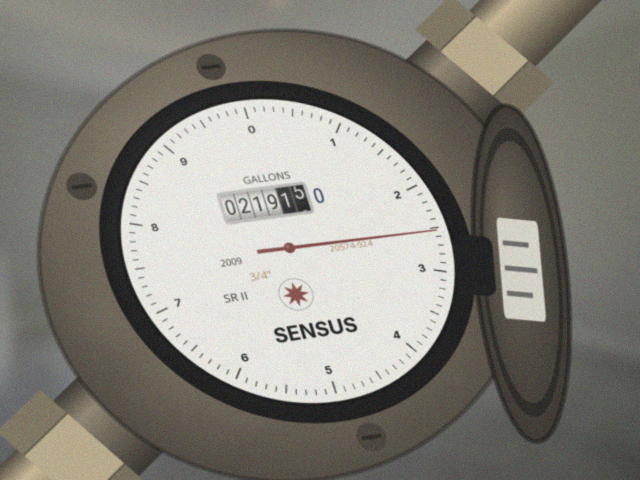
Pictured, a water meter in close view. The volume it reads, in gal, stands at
219152.5 gal
